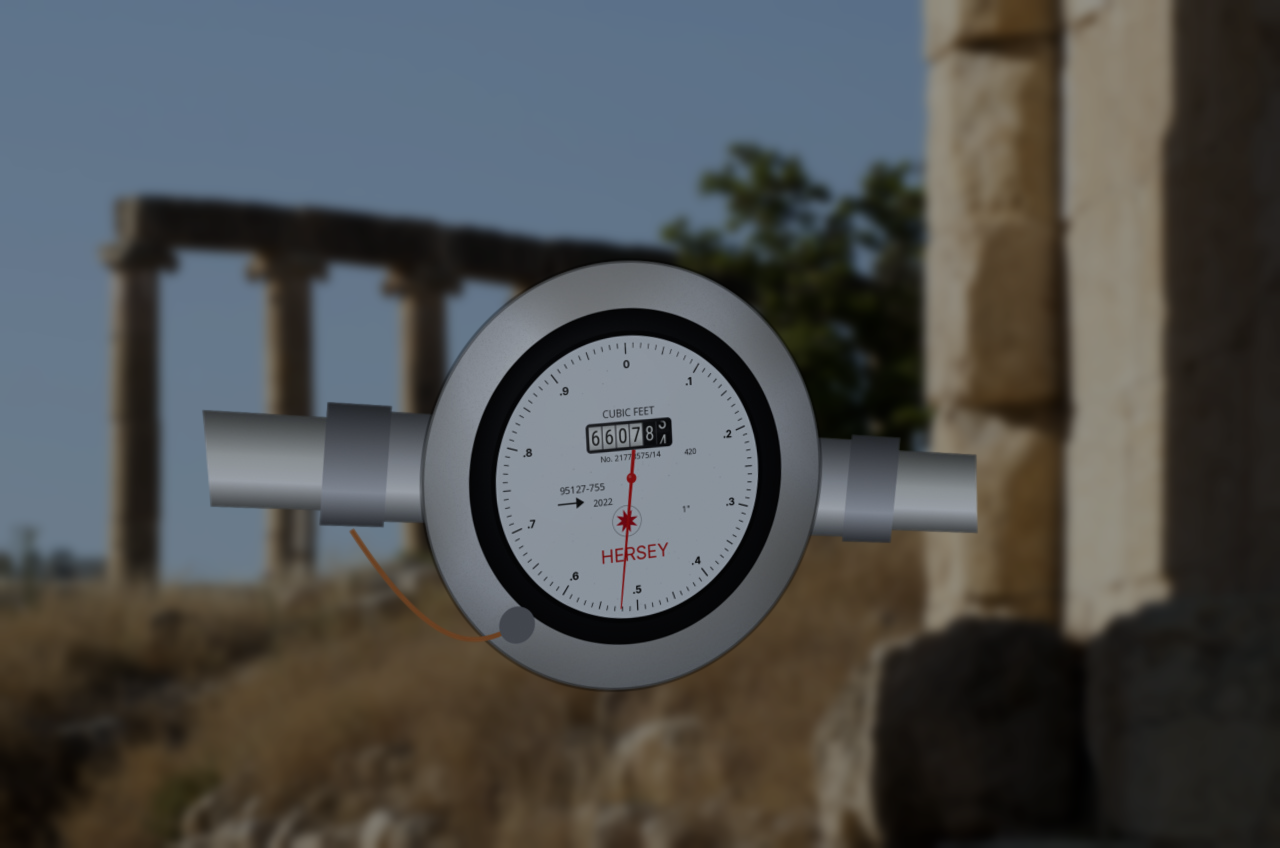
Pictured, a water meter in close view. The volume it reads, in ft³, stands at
660783.52 ft³
